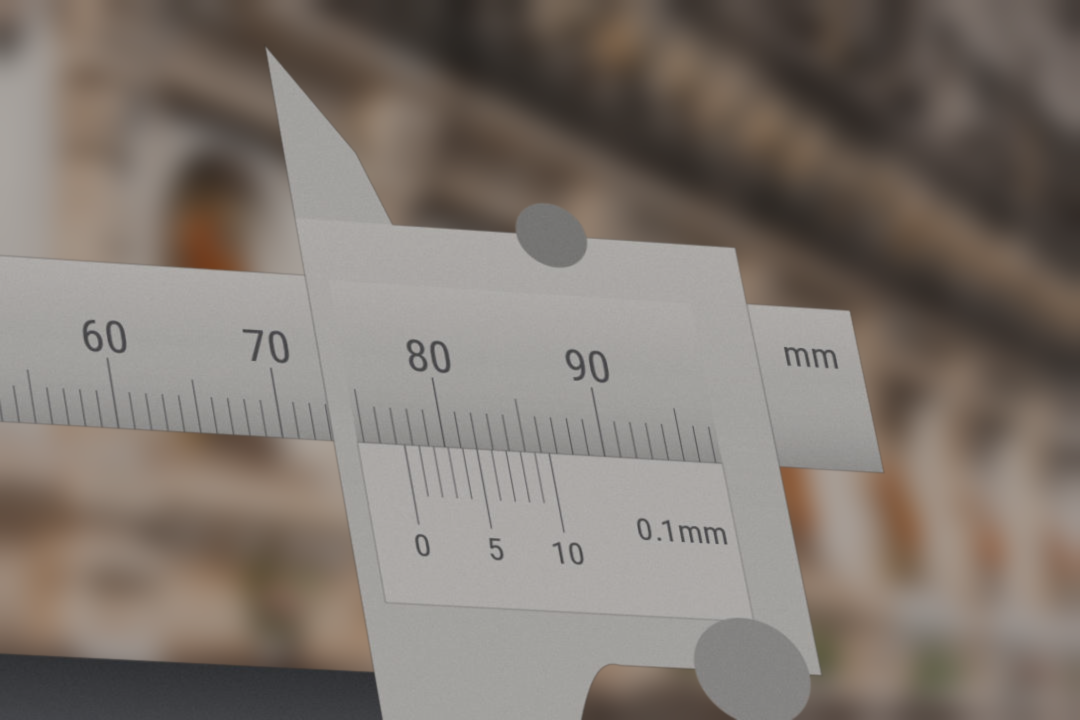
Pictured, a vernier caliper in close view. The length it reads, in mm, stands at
77.5 mm
